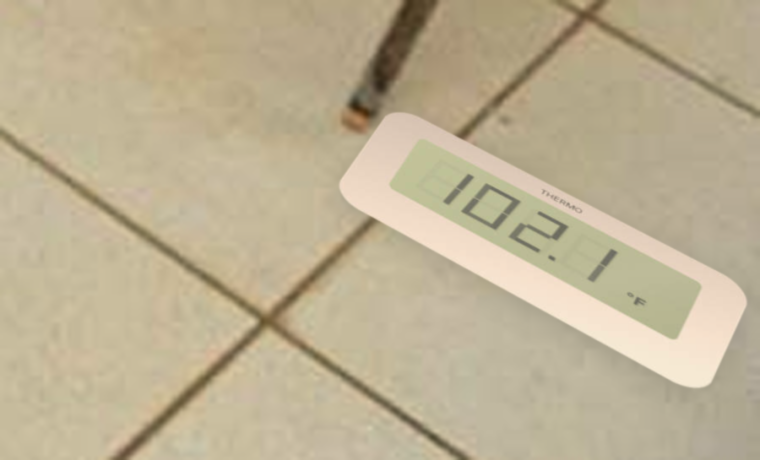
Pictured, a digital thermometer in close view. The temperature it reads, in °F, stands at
102.1 °F
